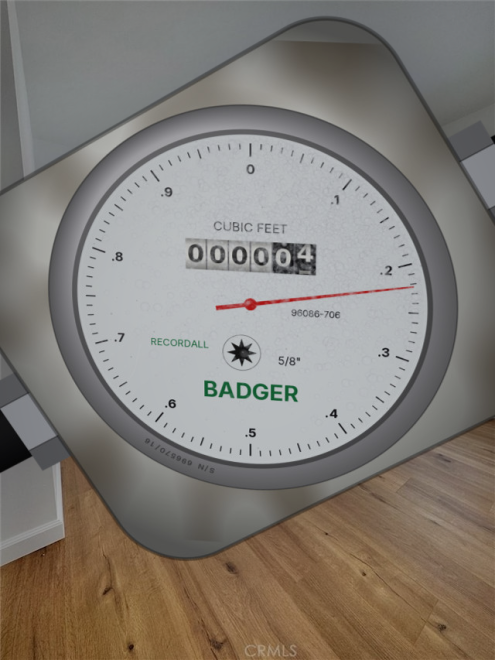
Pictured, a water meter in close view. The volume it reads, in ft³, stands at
4.22 ft³
